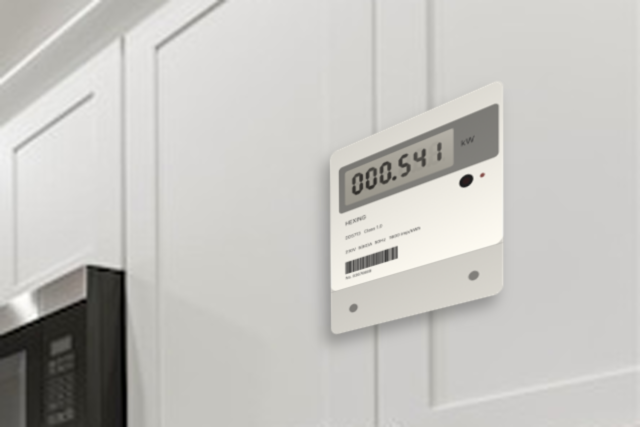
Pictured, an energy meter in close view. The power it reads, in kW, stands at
0.541 kW
